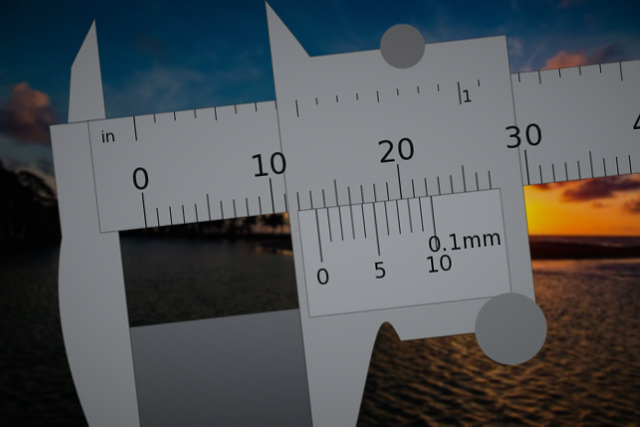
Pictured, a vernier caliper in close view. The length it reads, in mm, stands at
13.3 mm
